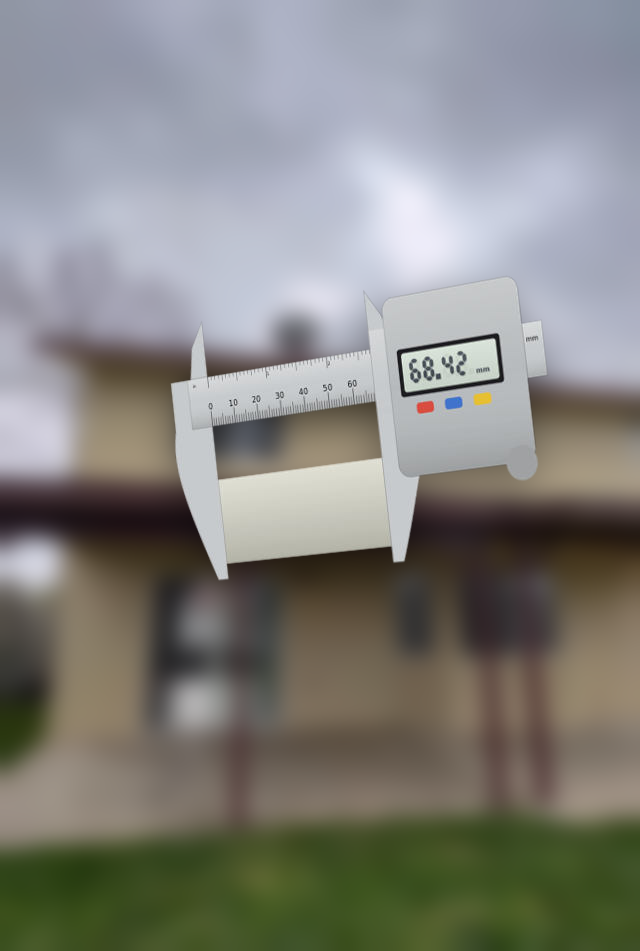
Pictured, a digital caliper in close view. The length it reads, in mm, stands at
68.42 mm
